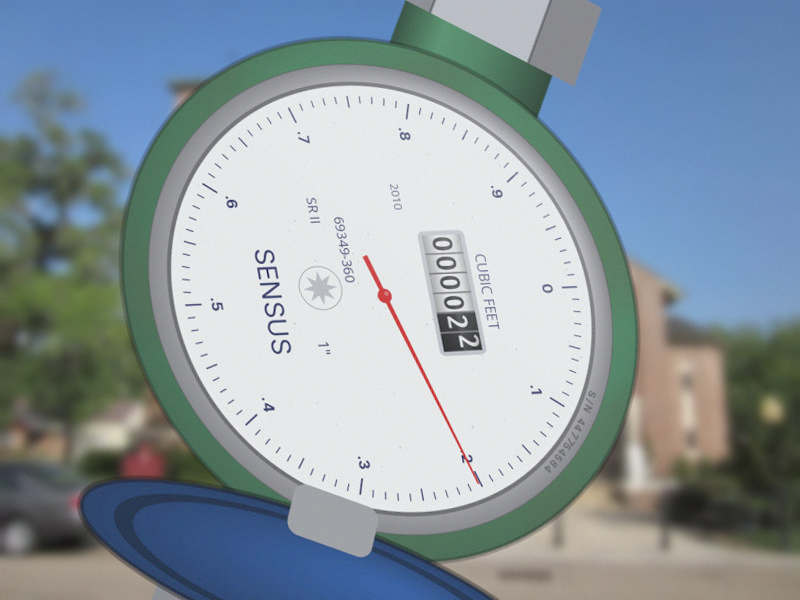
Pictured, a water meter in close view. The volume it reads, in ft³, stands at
22.20 ft³
